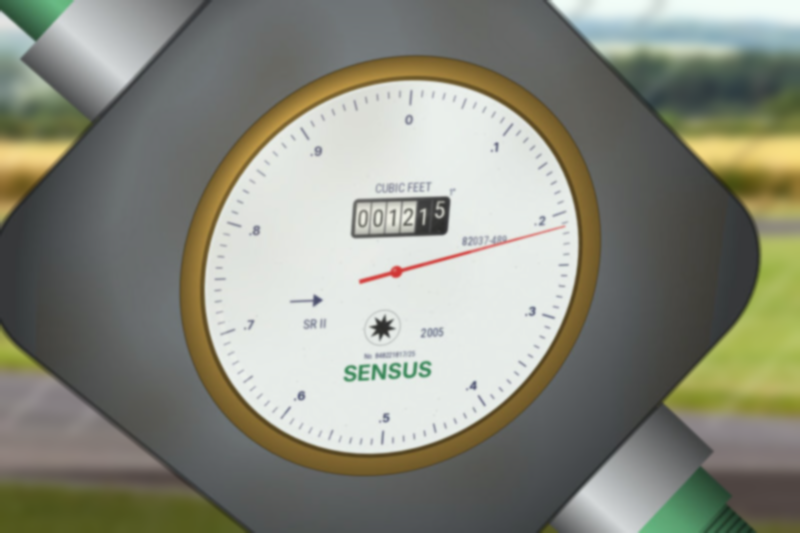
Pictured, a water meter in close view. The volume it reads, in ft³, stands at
1215.21 ft³
